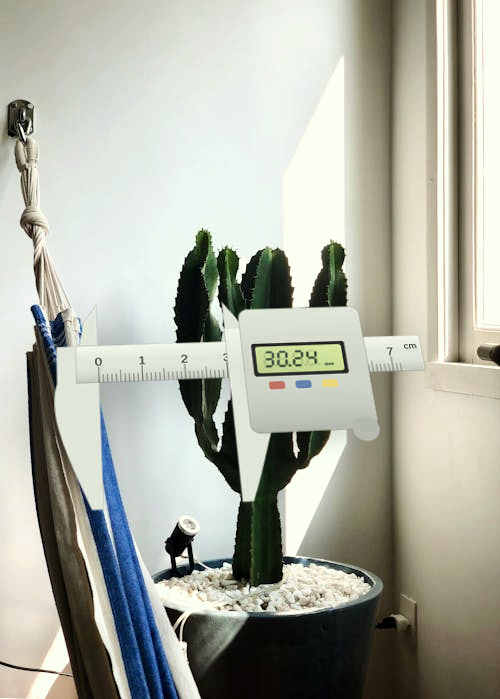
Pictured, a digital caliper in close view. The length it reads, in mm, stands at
30.24 mm
